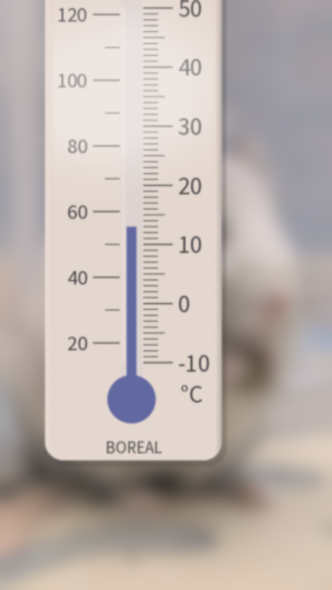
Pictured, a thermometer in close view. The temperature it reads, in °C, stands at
13 °C
